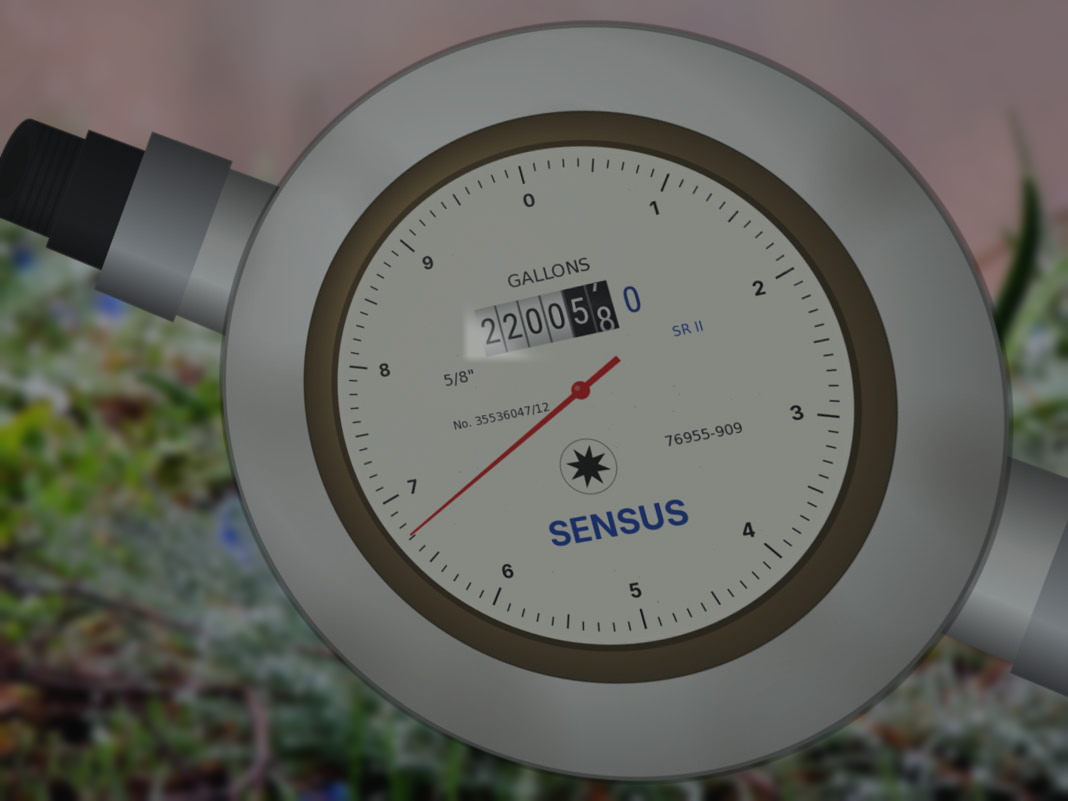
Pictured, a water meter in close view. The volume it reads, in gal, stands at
2200576.7 gal
